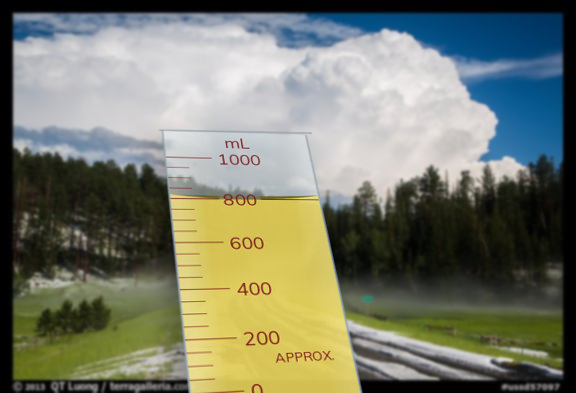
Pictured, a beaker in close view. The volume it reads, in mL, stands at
800 mL
